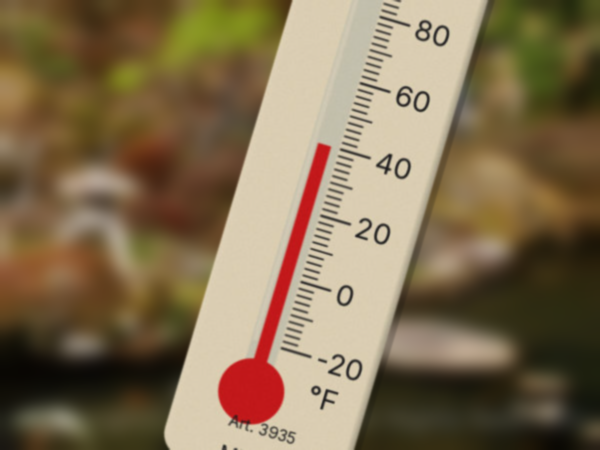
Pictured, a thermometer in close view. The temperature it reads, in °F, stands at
40 °F
